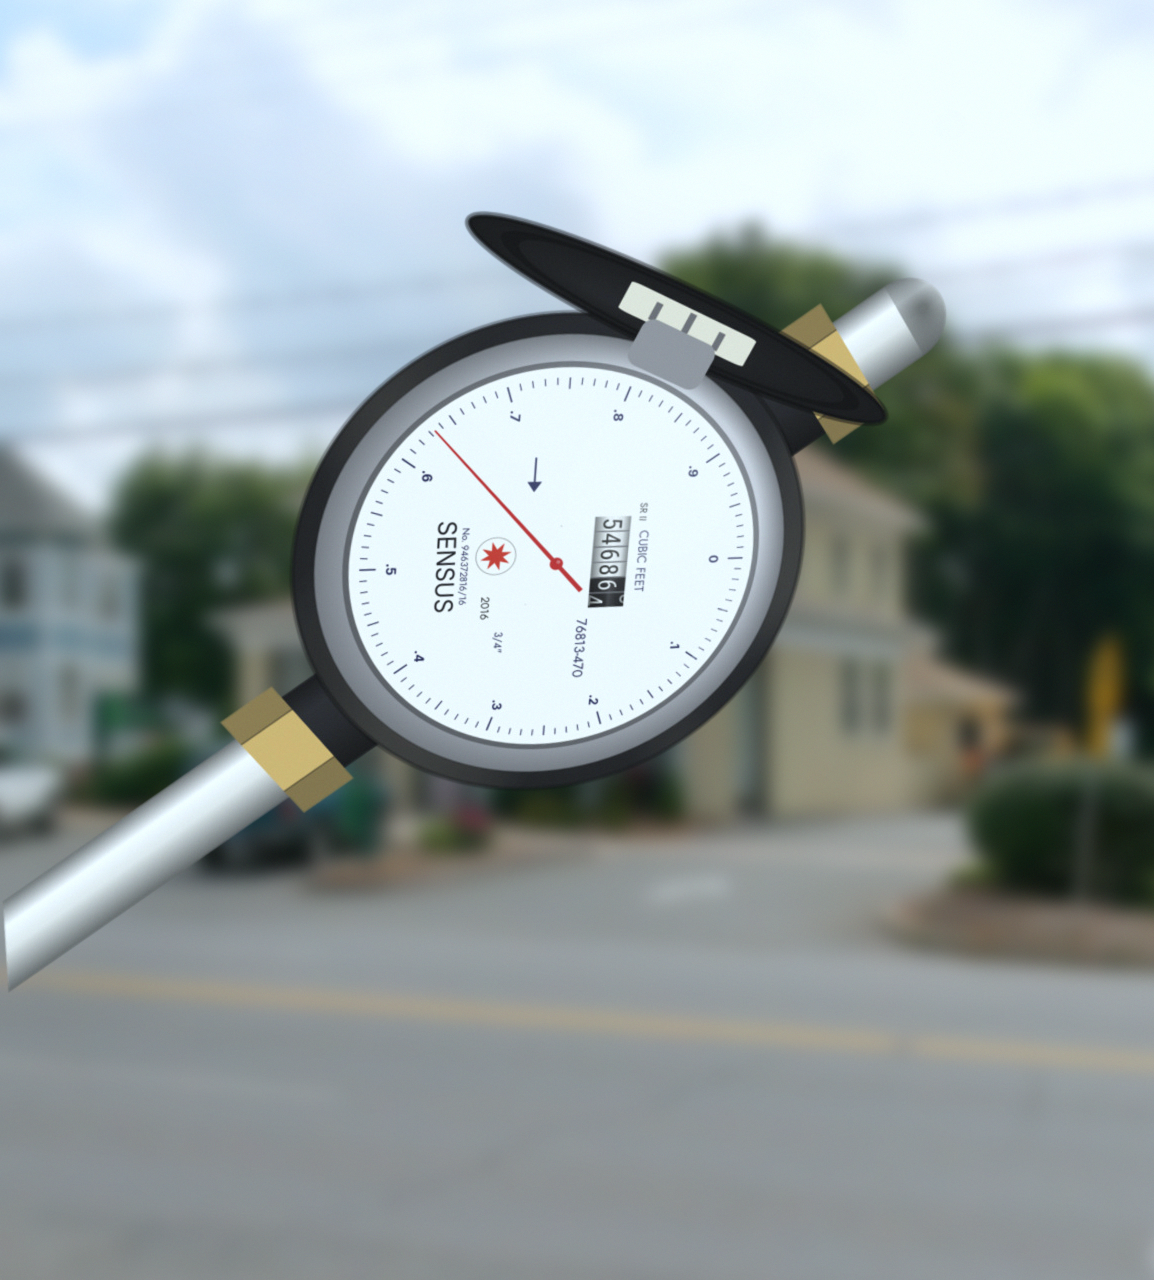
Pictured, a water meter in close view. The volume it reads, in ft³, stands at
546863.63 ft³
